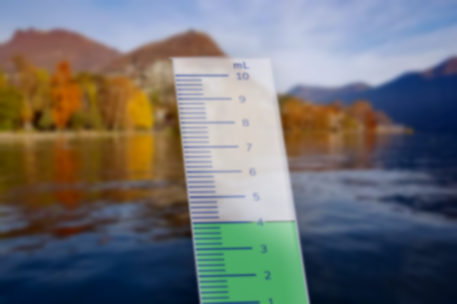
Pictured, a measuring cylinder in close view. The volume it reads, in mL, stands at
4 mL
